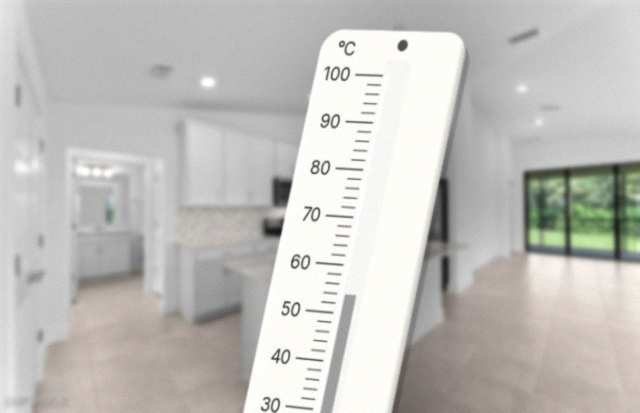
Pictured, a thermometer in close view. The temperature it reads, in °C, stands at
54 °C
